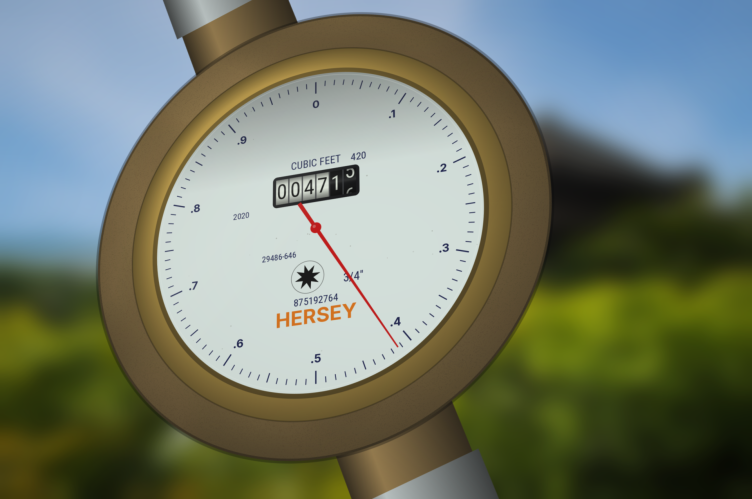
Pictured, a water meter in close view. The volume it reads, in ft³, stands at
4715.41 ft³
